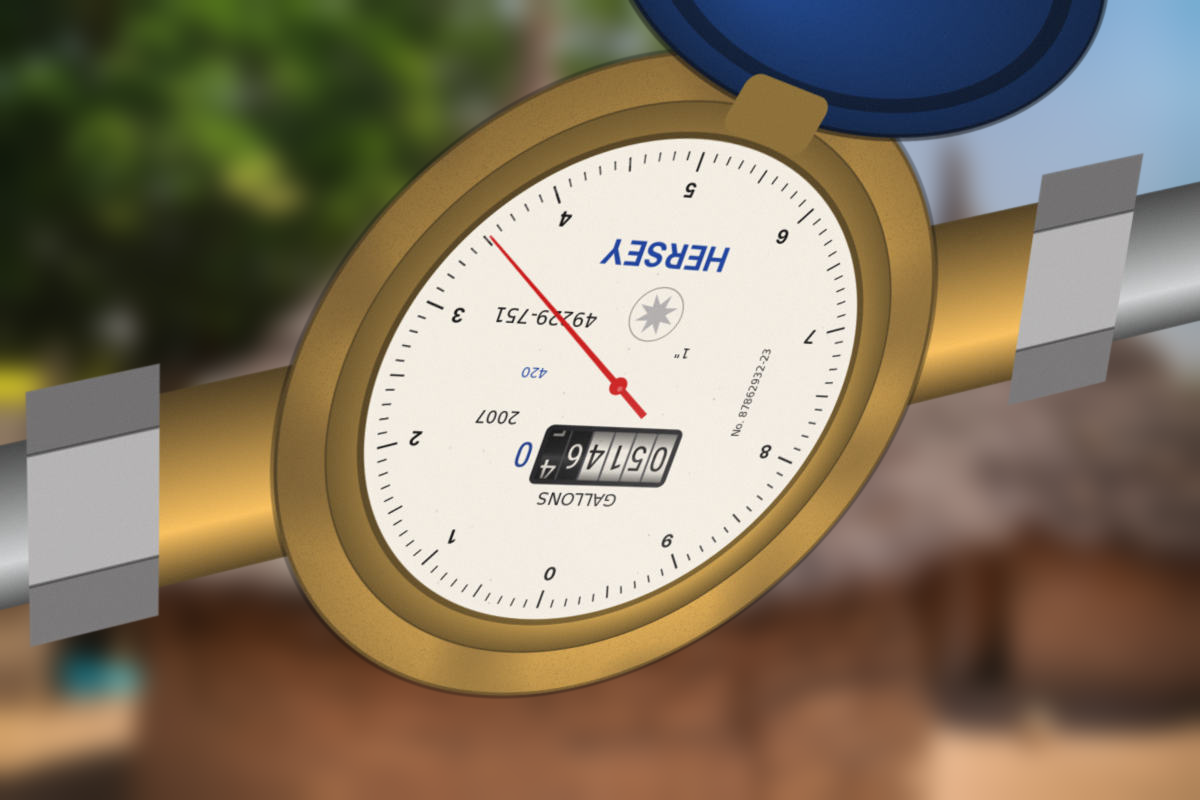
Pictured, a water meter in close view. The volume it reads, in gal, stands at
514643.5 gal
